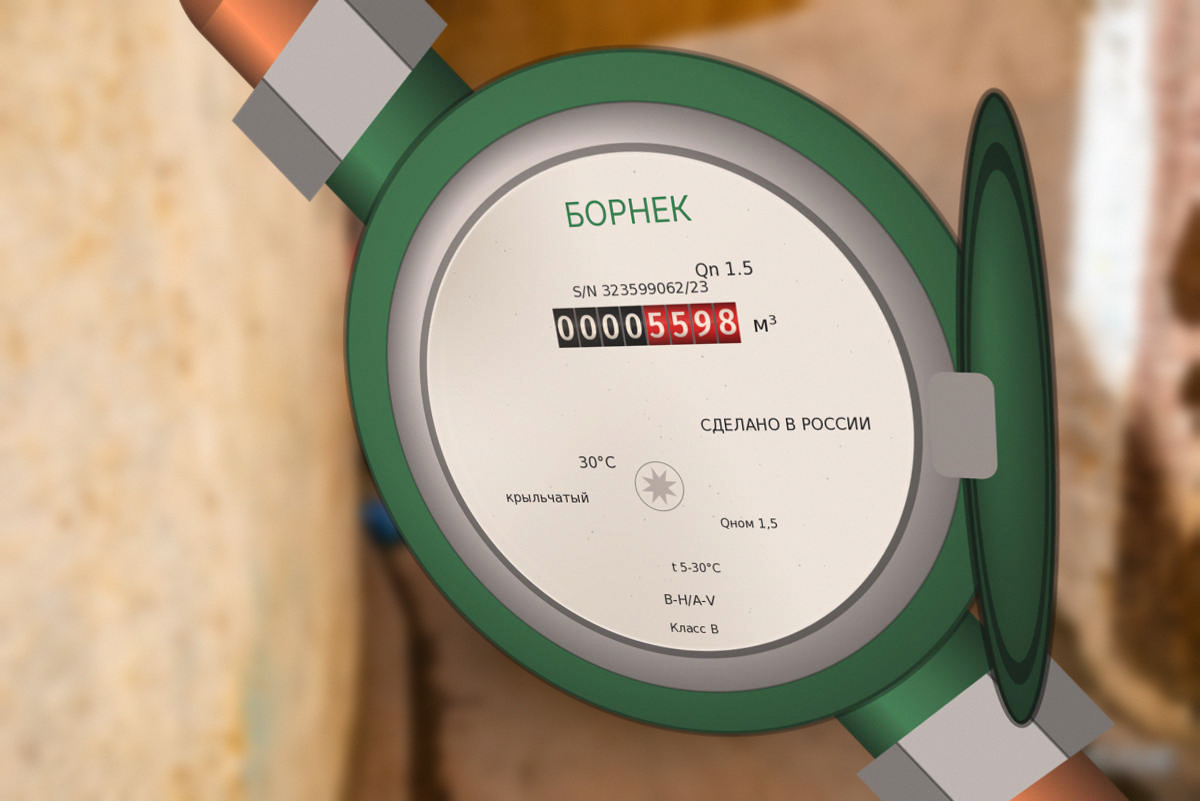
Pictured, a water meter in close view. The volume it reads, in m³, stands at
0.5598 m³
